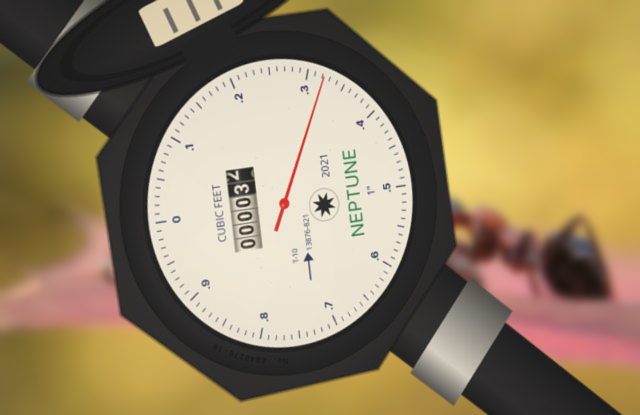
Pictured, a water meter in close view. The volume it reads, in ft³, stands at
32.32 ft³
